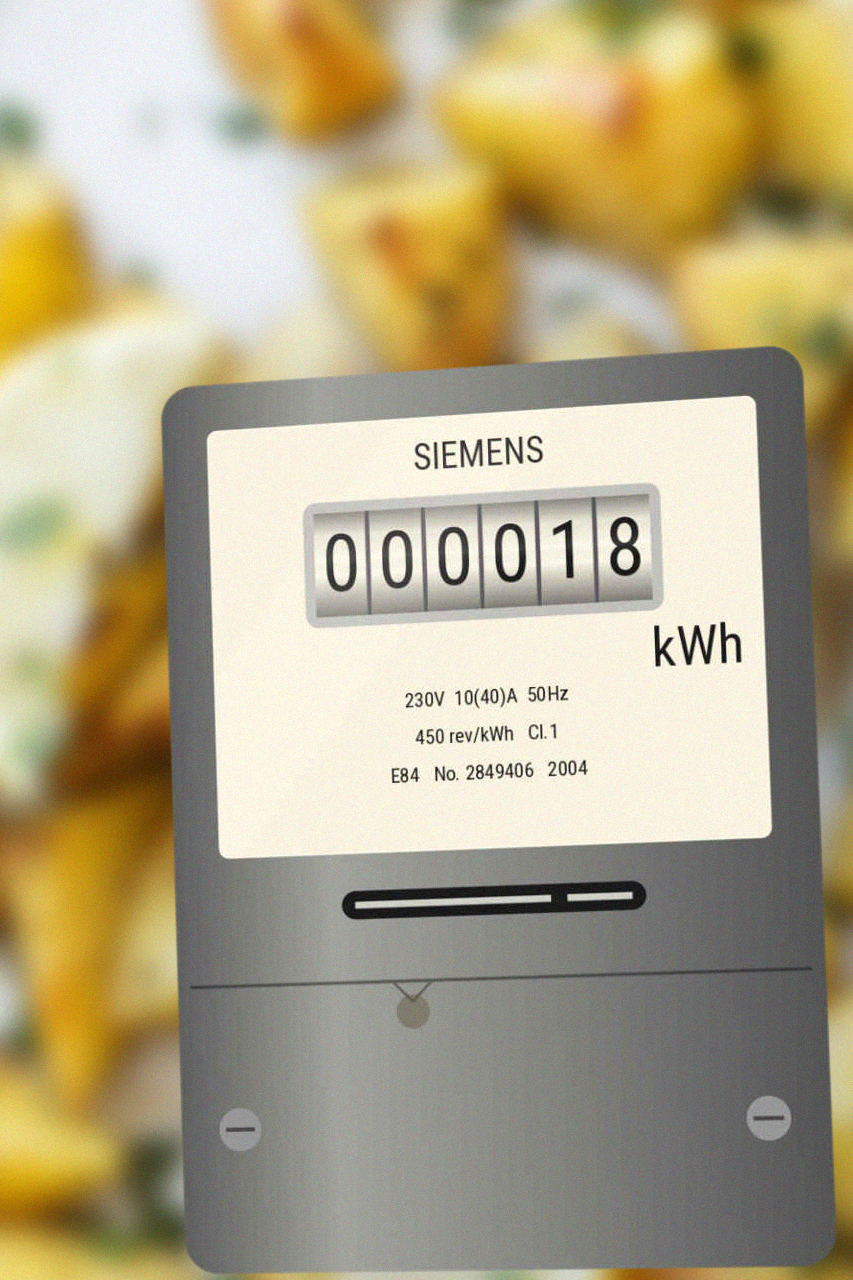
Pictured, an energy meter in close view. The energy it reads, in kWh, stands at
18 kWh
